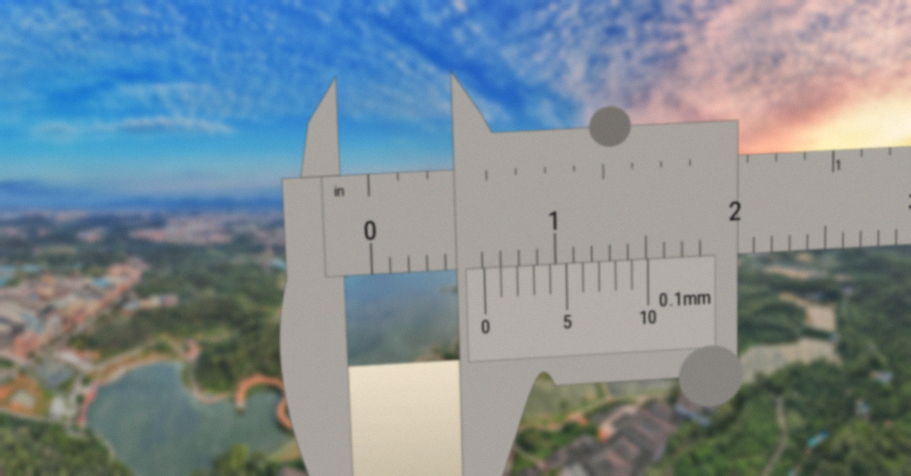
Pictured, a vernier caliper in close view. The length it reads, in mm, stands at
6.1 mm
